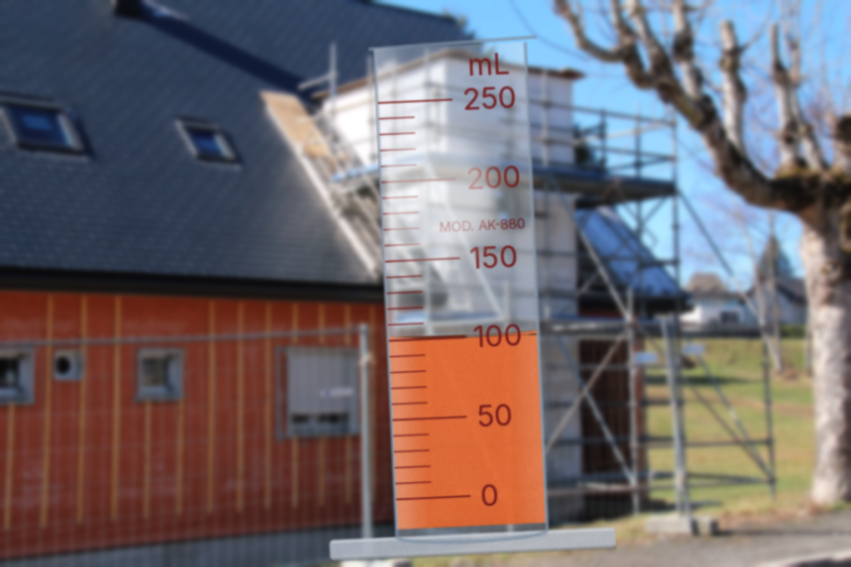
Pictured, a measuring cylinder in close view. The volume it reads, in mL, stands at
100 mL
